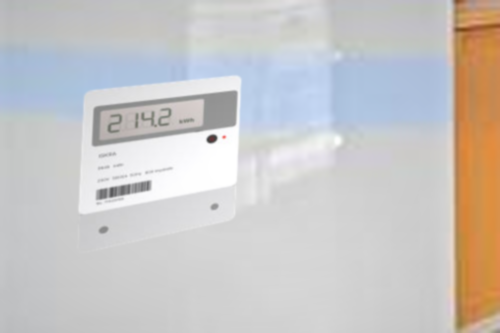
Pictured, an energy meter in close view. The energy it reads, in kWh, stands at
214.2 kWh
